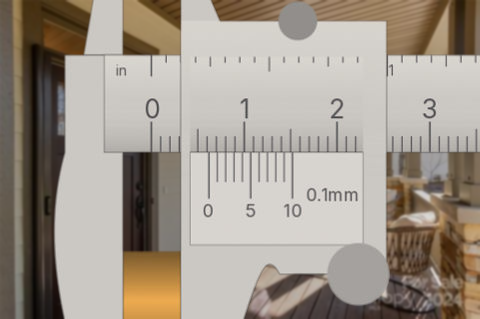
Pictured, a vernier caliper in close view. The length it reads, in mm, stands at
6.2 mm
